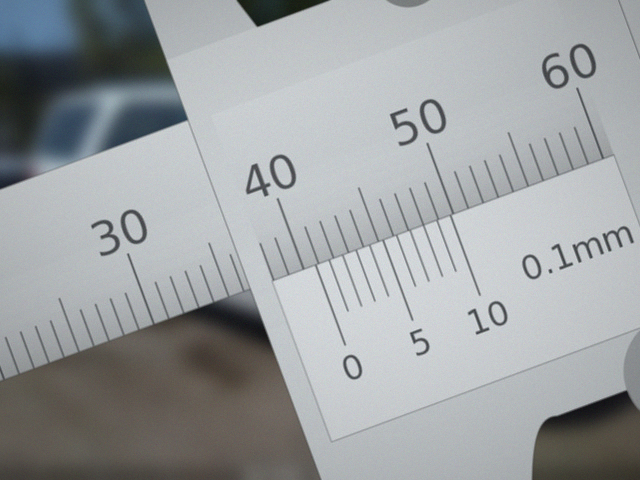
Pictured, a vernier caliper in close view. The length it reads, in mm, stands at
40.8 mm
